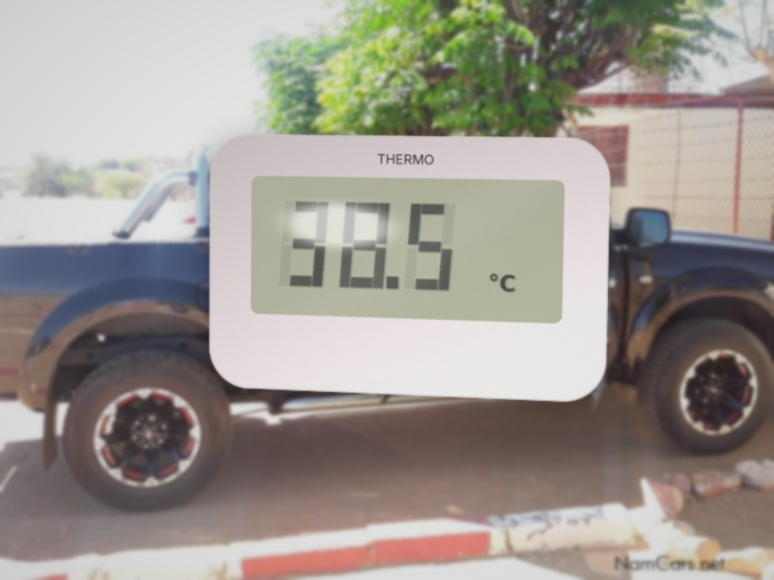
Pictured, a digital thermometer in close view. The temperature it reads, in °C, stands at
38.5 °C
